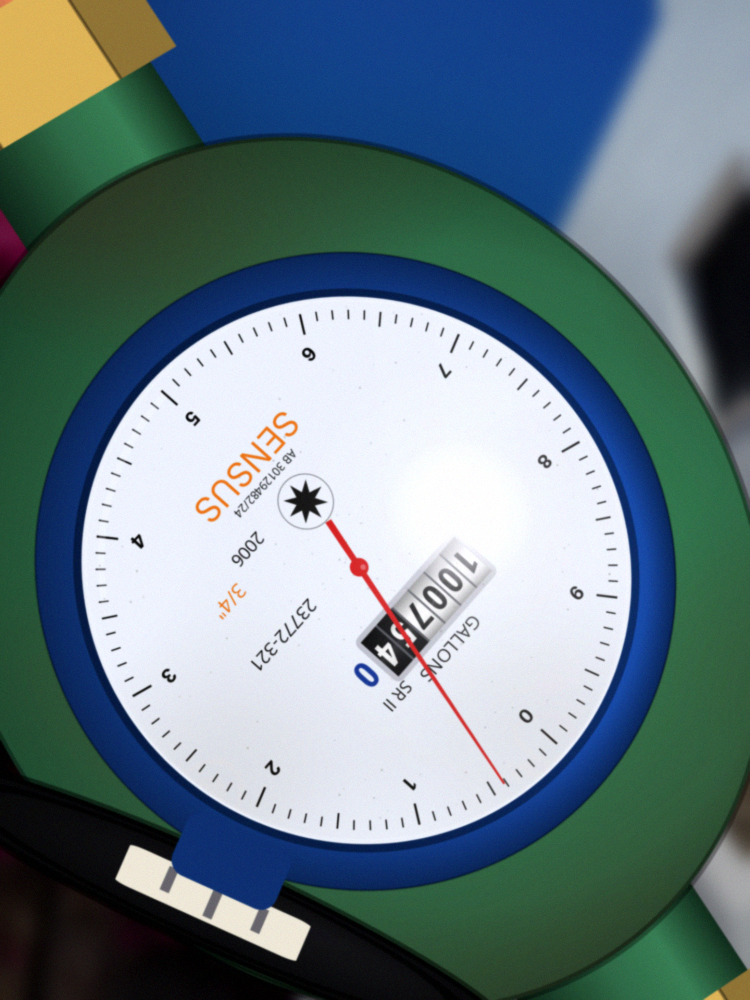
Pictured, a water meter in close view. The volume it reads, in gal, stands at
1007540.4 gal
